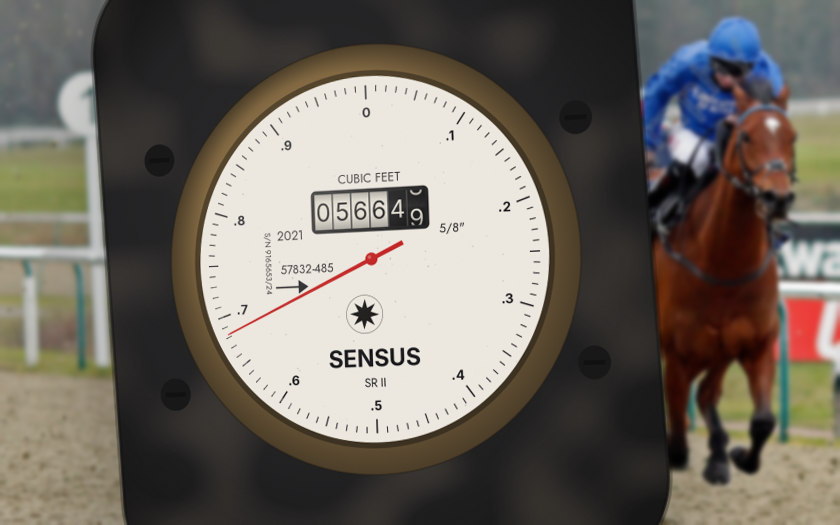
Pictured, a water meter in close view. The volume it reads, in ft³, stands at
56648.68 ft³
